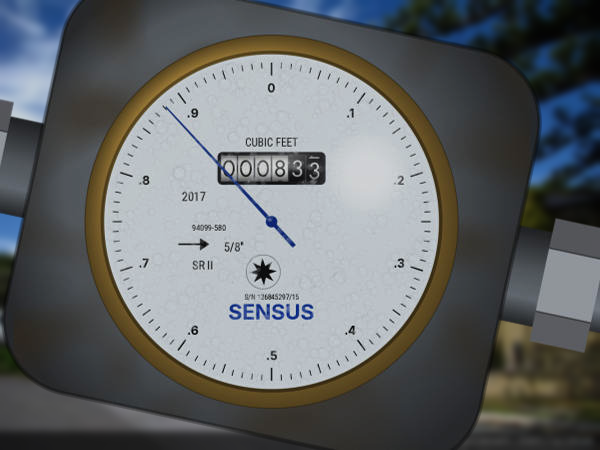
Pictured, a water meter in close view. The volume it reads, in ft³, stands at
832.88 ft³
